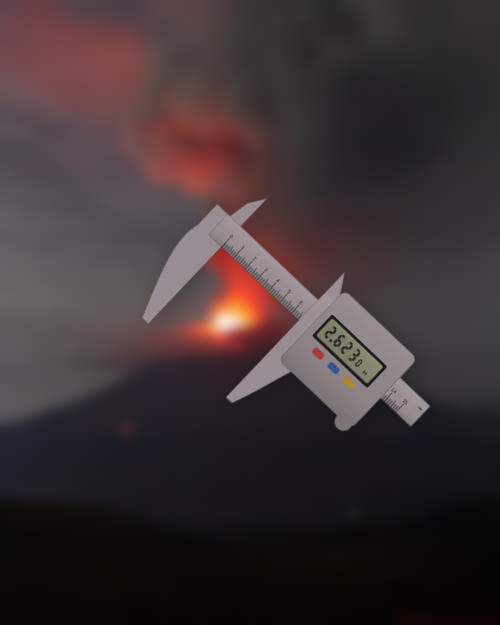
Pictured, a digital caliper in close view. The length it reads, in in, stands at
2.6230 in
